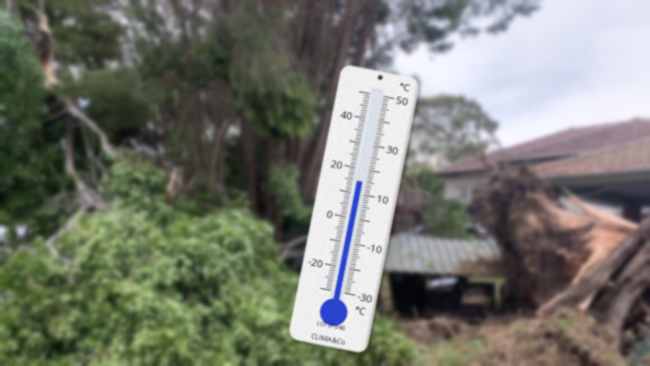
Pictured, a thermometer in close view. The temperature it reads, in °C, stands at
15 °C
